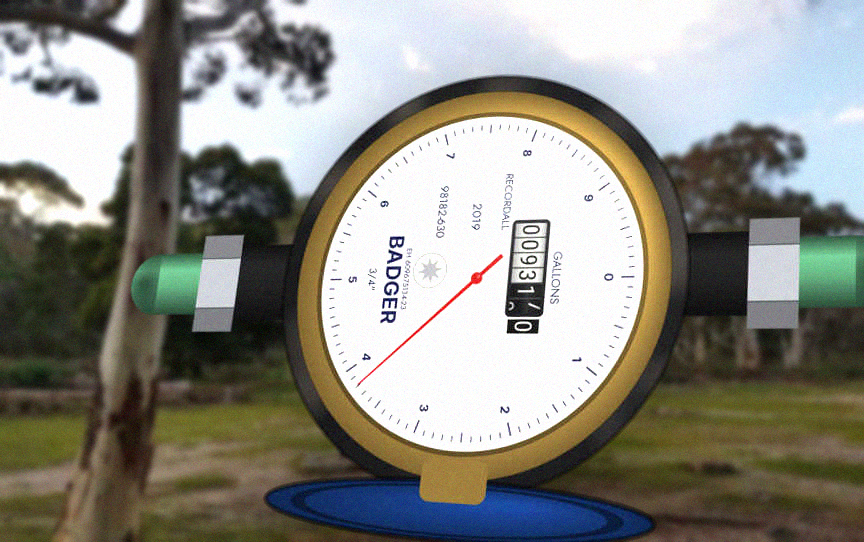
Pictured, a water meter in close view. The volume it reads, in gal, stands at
93173.8 gal
